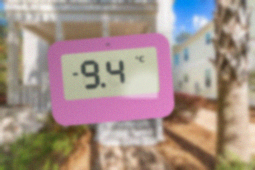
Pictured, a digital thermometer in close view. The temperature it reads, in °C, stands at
-9.4 °C
